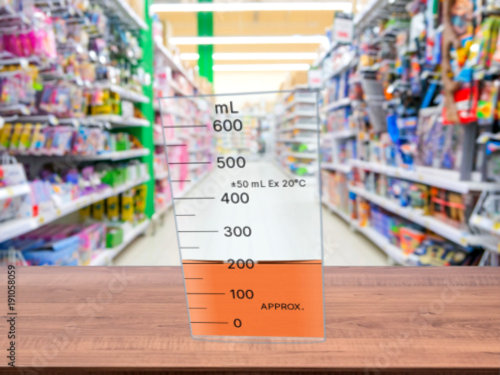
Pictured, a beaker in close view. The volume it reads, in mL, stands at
200 mL
